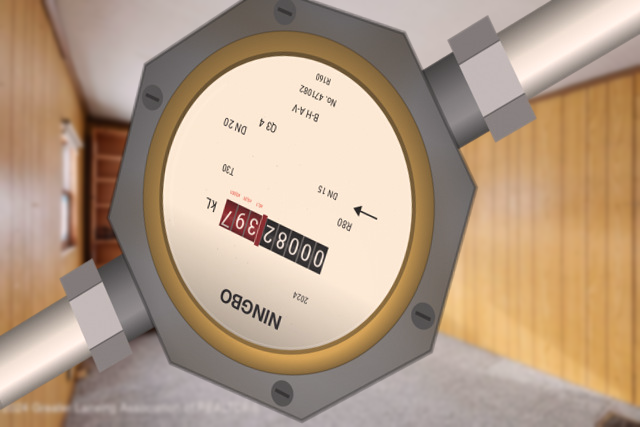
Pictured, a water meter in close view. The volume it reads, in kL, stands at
82.397 kL
